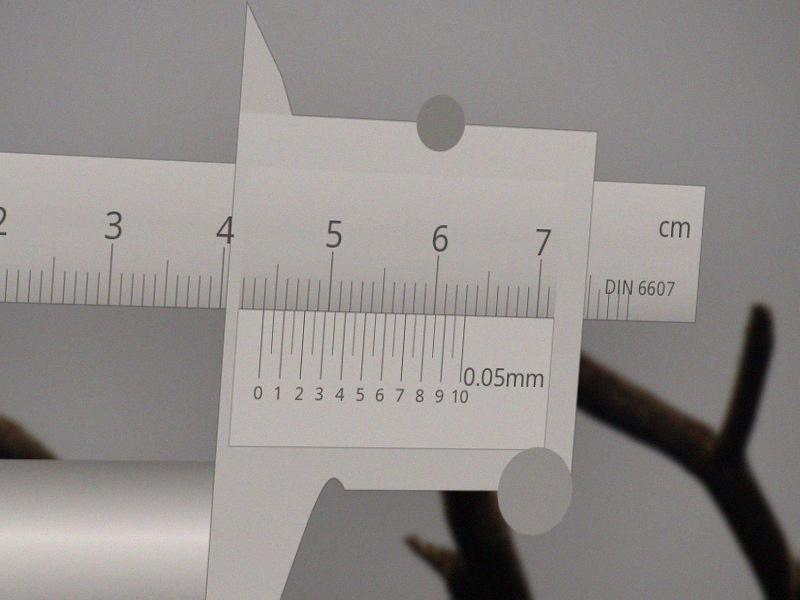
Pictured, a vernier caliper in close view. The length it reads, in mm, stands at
44.0 mm
